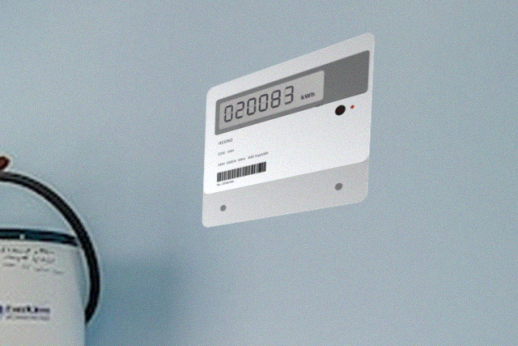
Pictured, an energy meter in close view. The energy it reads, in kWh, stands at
20083 kWh
